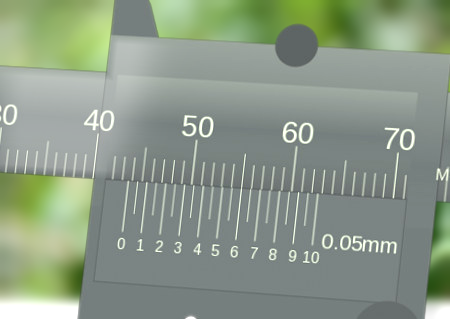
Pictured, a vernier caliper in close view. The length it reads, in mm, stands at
43.6 mm
